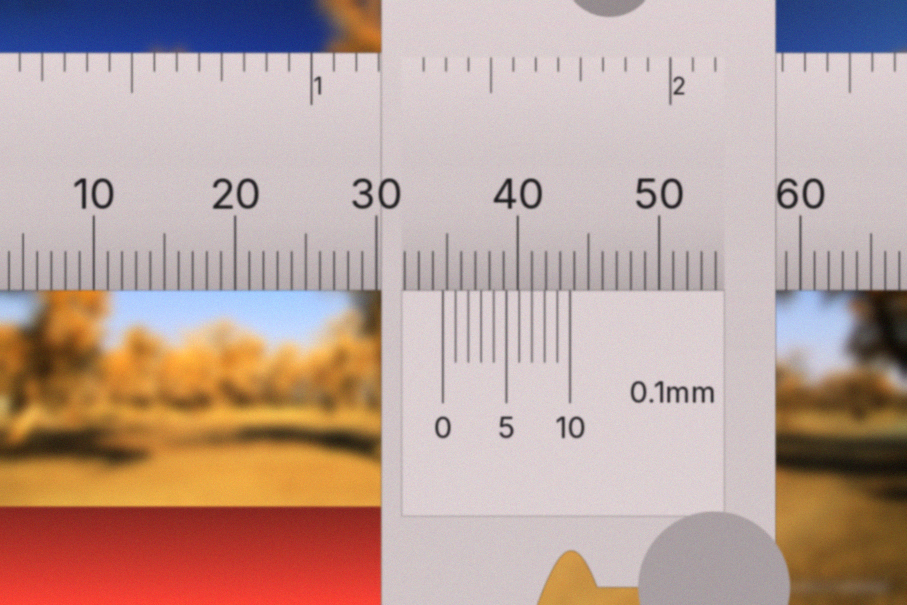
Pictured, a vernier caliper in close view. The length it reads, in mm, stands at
34.7 mm
